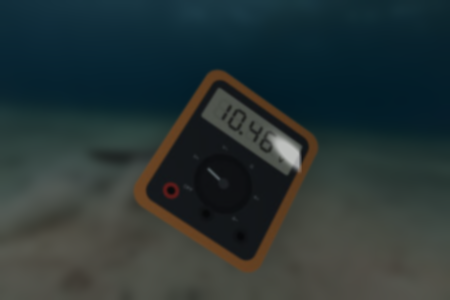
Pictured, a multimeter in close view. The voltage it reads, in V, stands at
10.46 V
